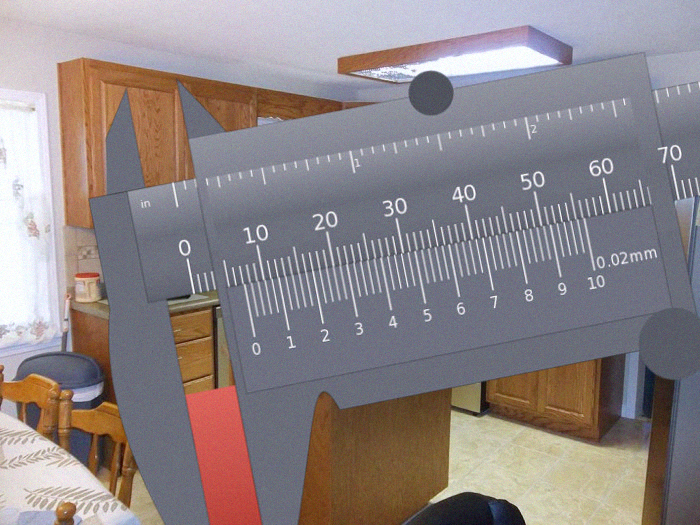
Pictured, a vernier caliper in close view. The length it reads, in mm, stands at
7.2 mm
